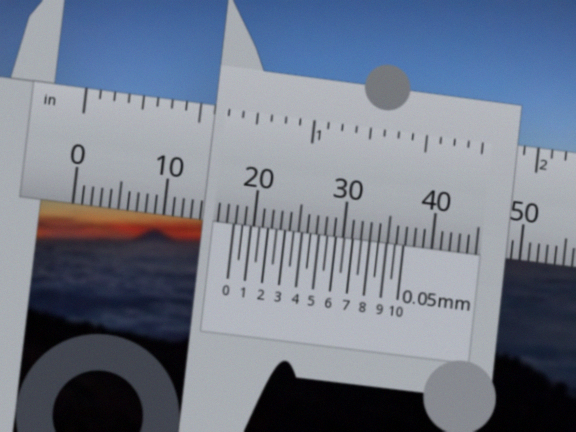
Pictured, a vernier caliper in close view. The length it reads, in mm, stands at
17.8 mm
